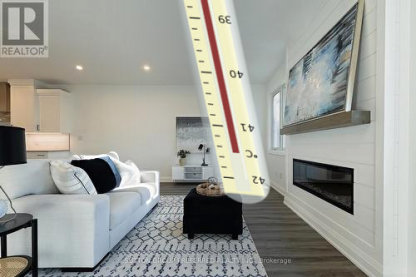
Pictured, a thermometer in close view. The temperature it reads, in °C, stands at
41.5 °C
